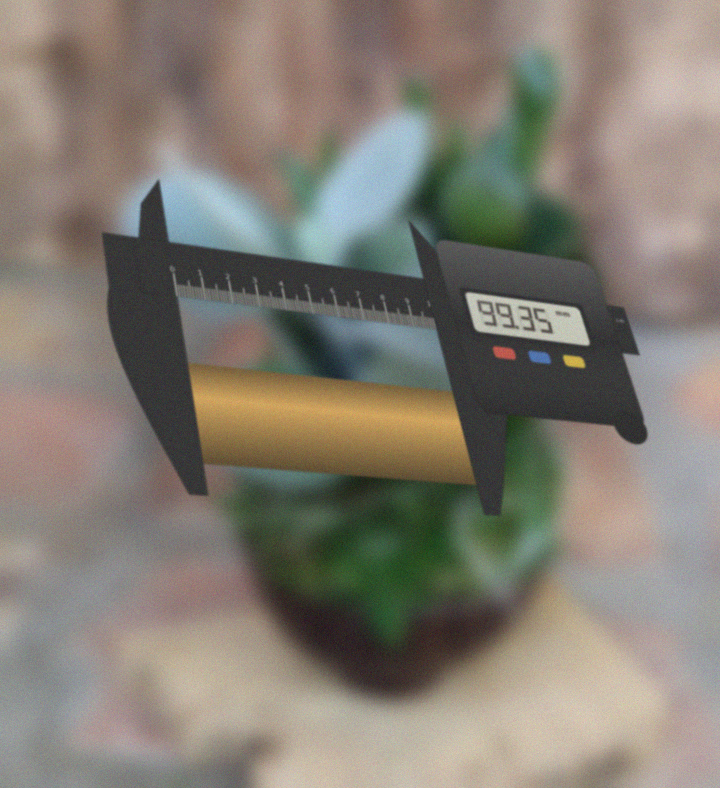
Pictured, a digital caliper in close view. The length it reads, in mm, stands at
99.35 mm
